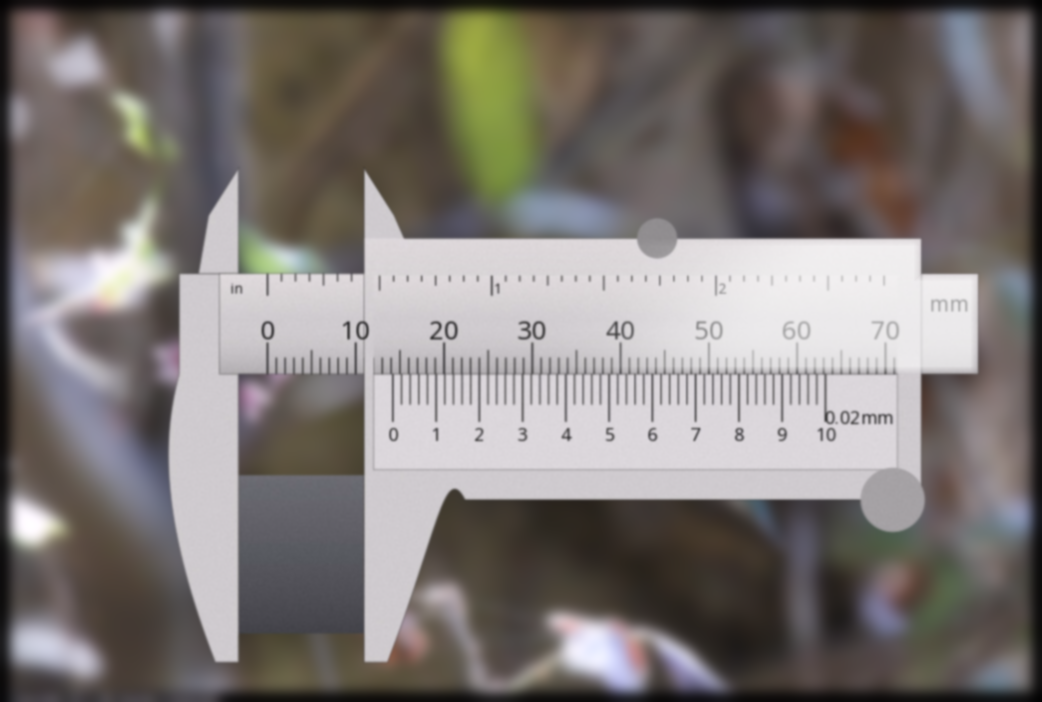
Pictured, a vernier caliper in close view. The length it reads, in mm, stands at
14.2 mm
